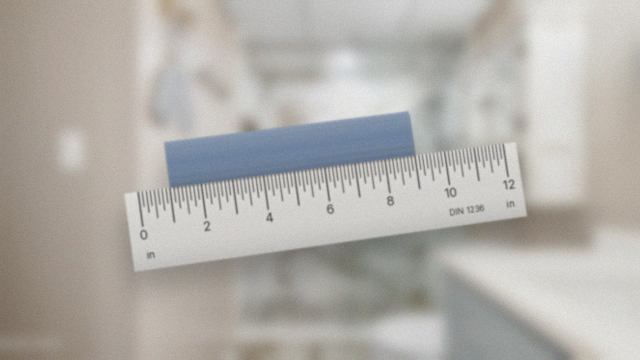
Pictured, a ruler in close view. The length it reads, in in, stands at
8 in
